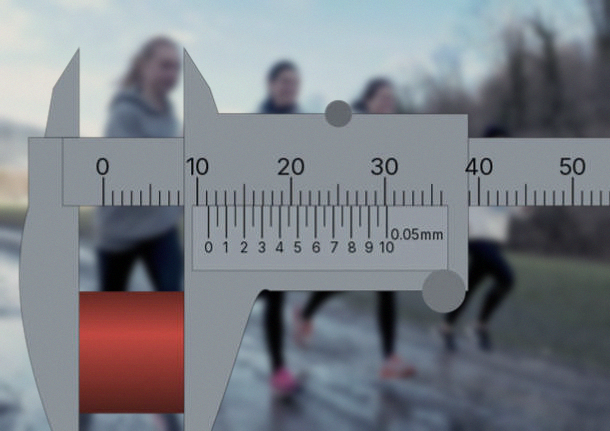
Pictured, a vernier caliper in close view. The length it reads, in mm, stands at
11.2 mm
